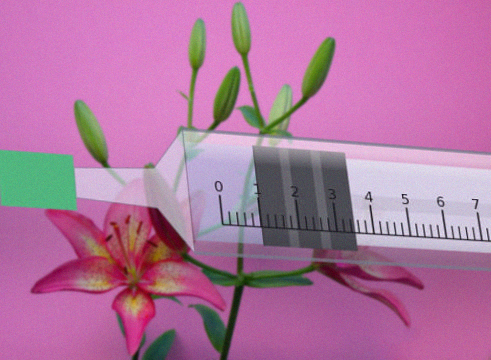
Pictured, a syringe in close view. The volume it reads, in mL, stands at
1 mL
